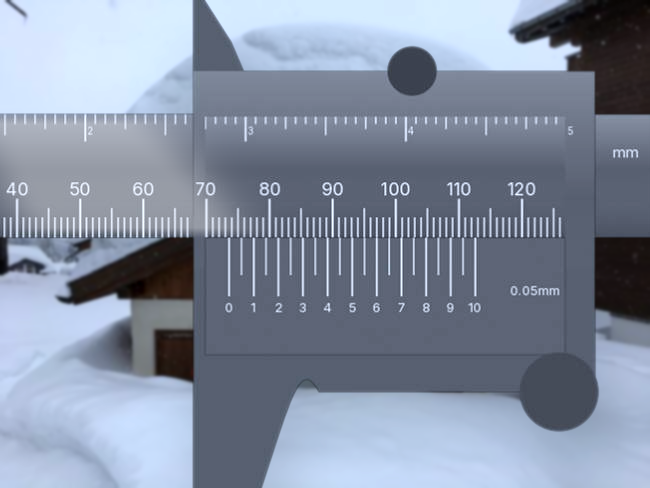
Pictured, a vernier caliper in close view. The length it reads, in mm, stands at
73.6 mm
